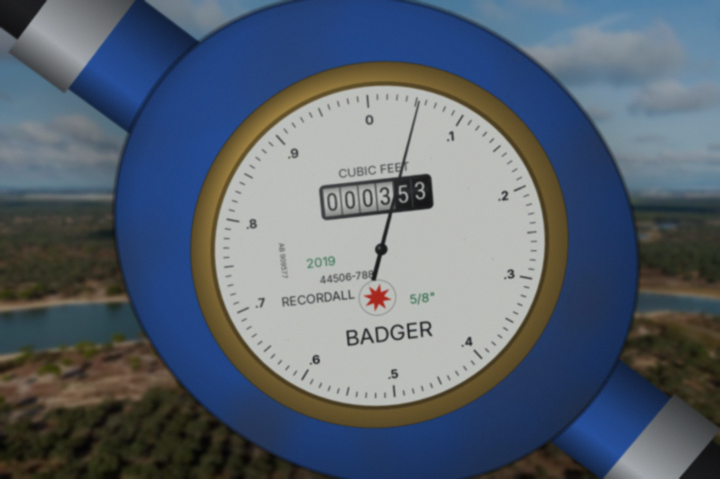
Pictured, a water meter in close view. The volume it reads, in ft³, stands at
353.05 ft³
